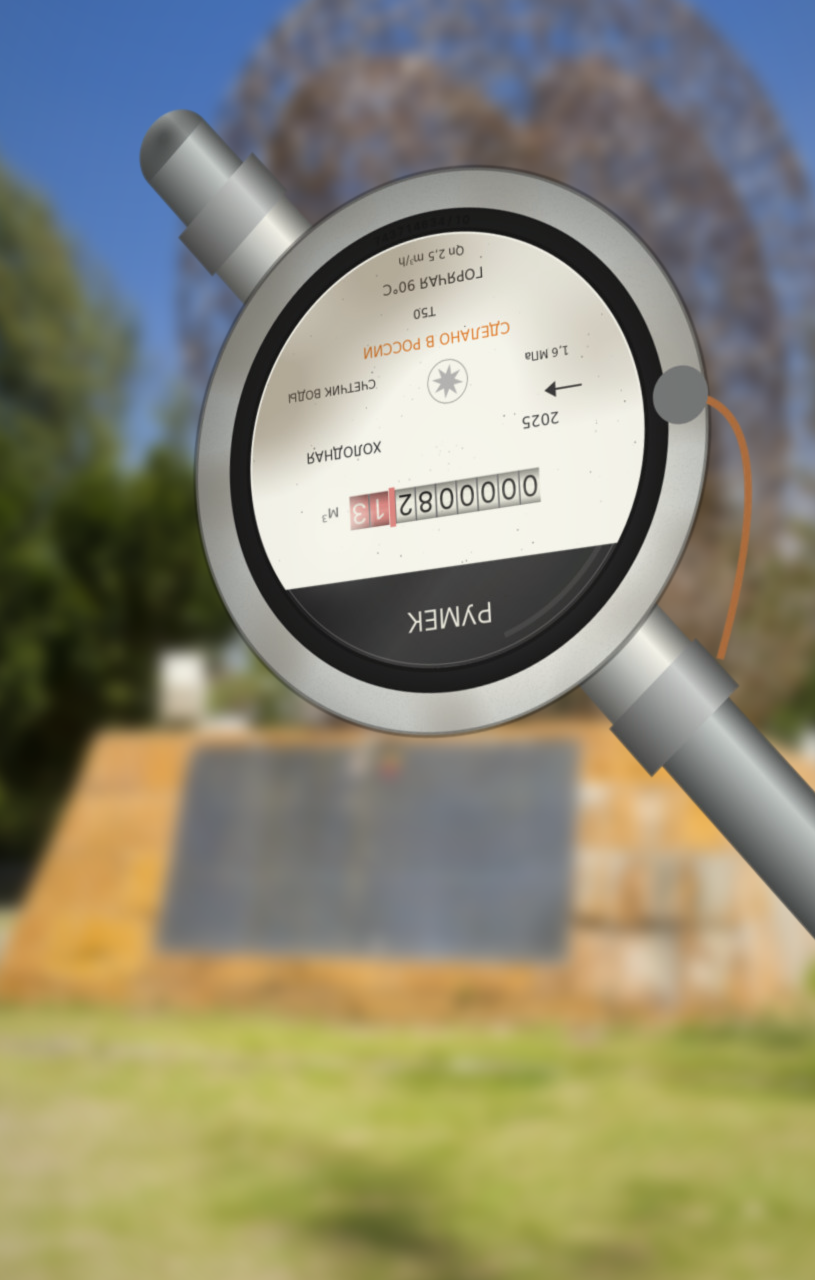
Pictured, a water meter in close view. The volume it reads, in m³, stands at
82.13 m³
